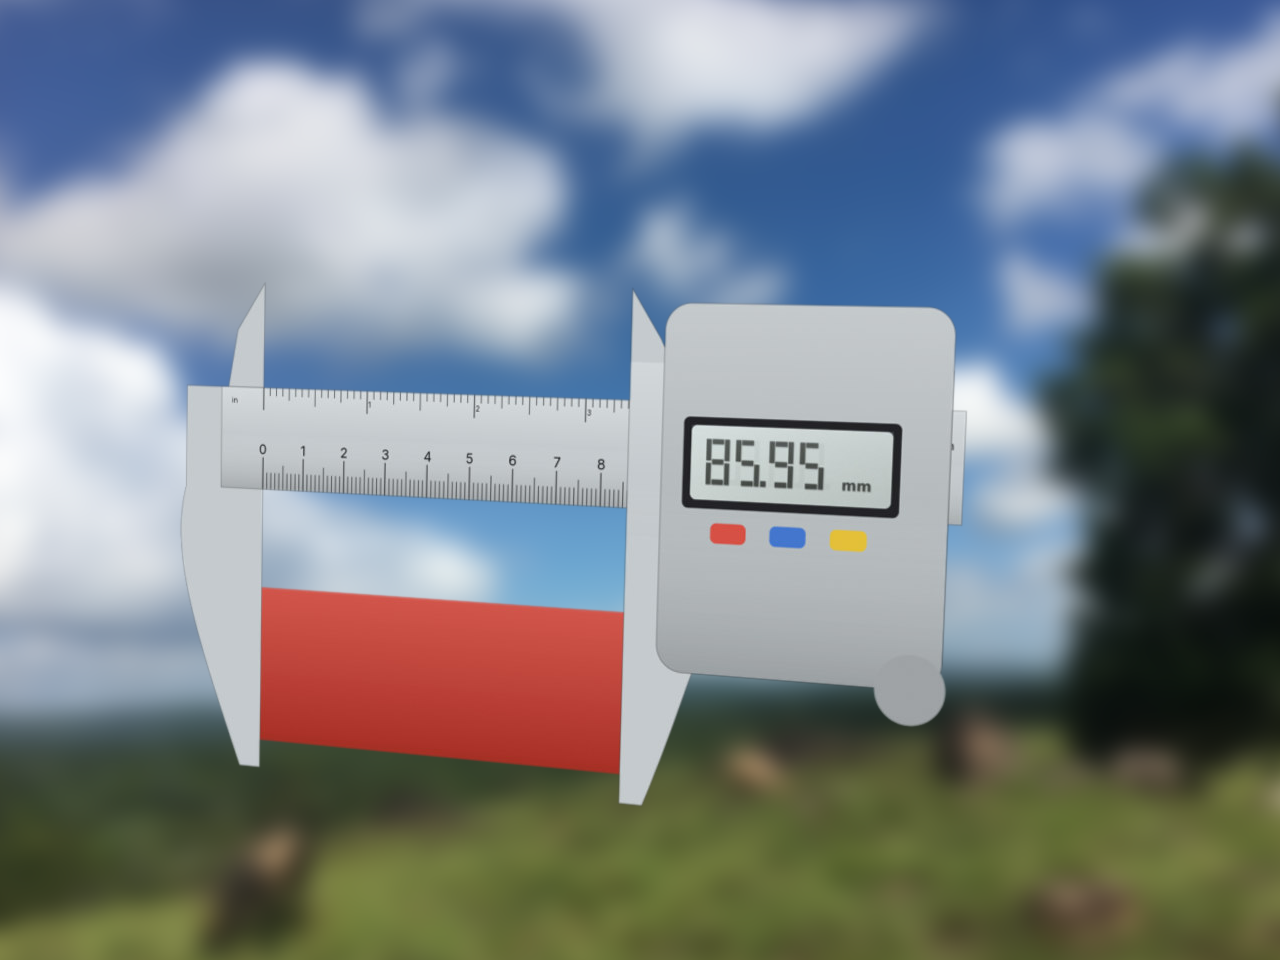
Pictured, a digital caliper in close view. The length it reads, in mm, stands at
85.95 mm
